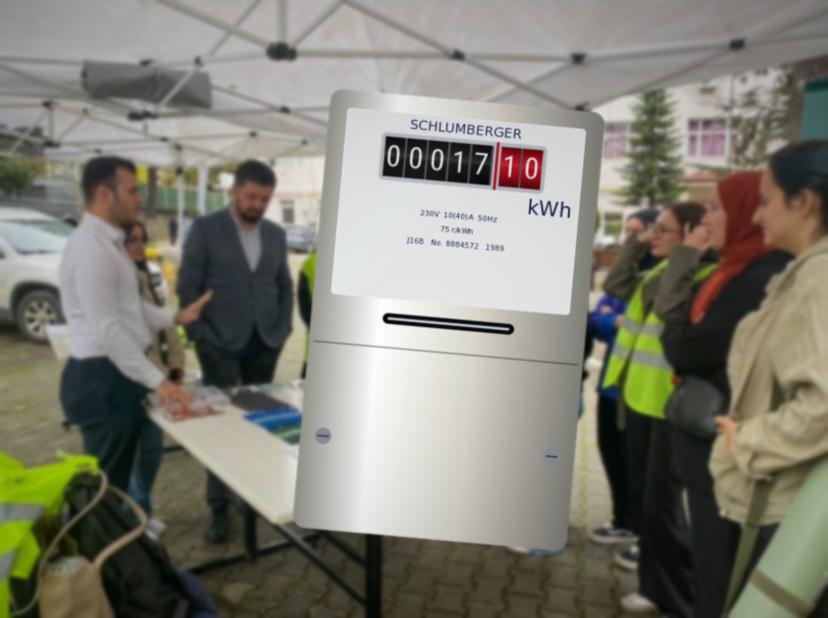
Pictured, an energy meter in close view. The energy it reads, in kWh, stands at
17.10 kWh
